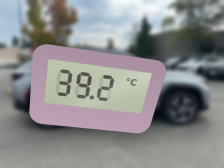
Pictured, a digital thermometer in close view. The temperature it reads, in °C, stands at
39.2 °C
